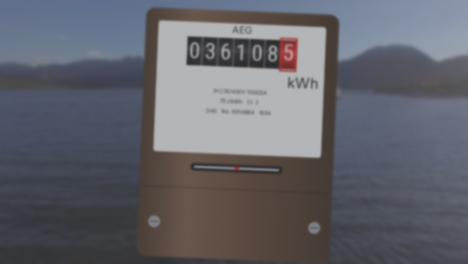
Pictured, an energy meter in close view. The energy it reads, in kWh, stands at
36108.5 kWh
